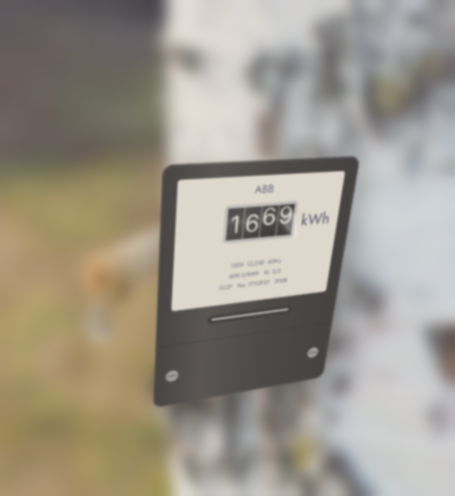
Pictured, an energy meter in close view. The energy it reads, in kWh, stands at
1669 kWh
